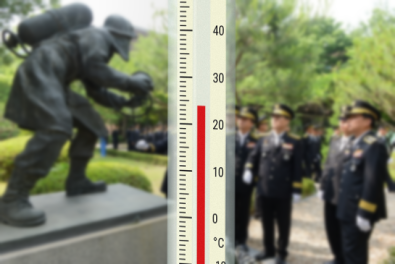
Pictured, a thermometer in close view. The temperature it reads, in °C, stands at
24 °C
